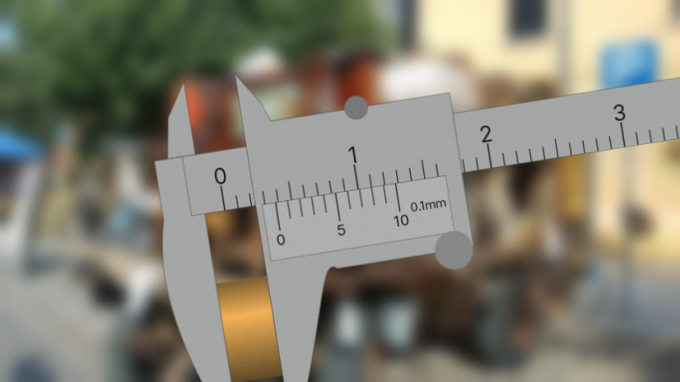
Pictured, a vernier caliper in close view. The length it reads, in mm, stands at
3.8 mm
